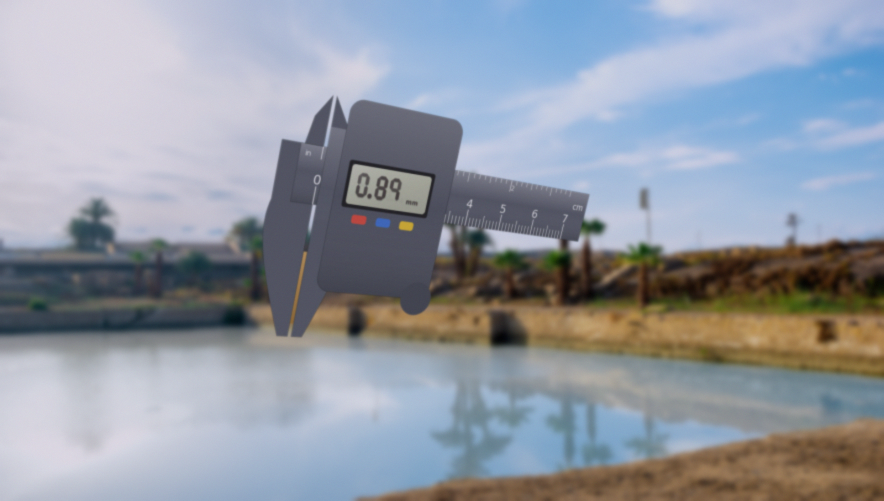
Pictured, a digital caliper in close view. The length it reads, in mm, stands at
0.89 mm
